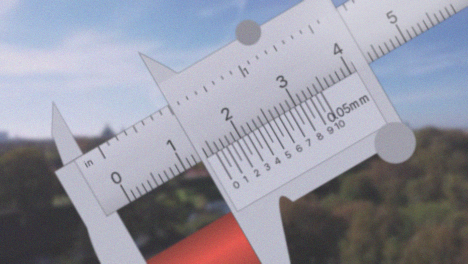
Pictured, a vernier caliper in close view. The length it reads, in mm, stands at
15.5 mm
